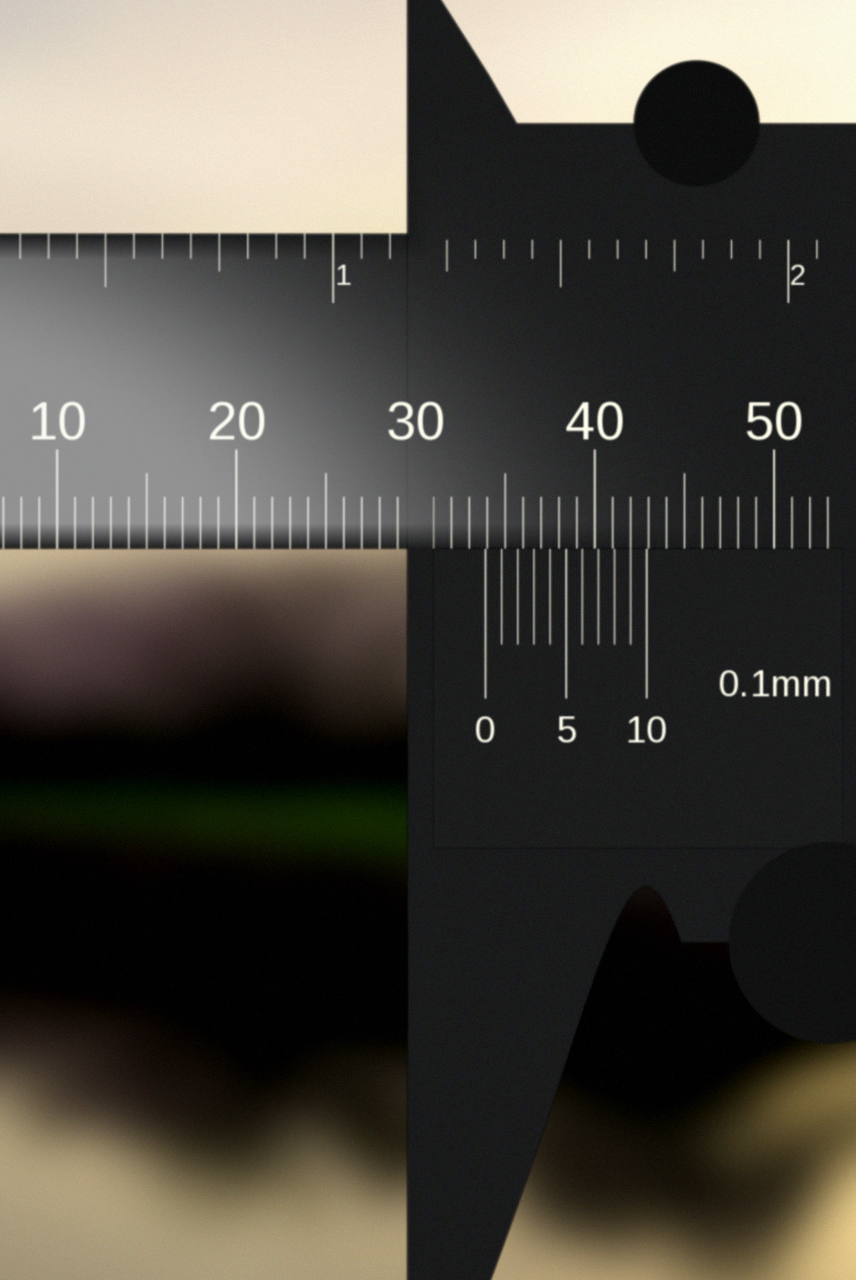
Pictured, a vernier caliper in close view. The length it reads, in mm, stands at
33.9 mm
